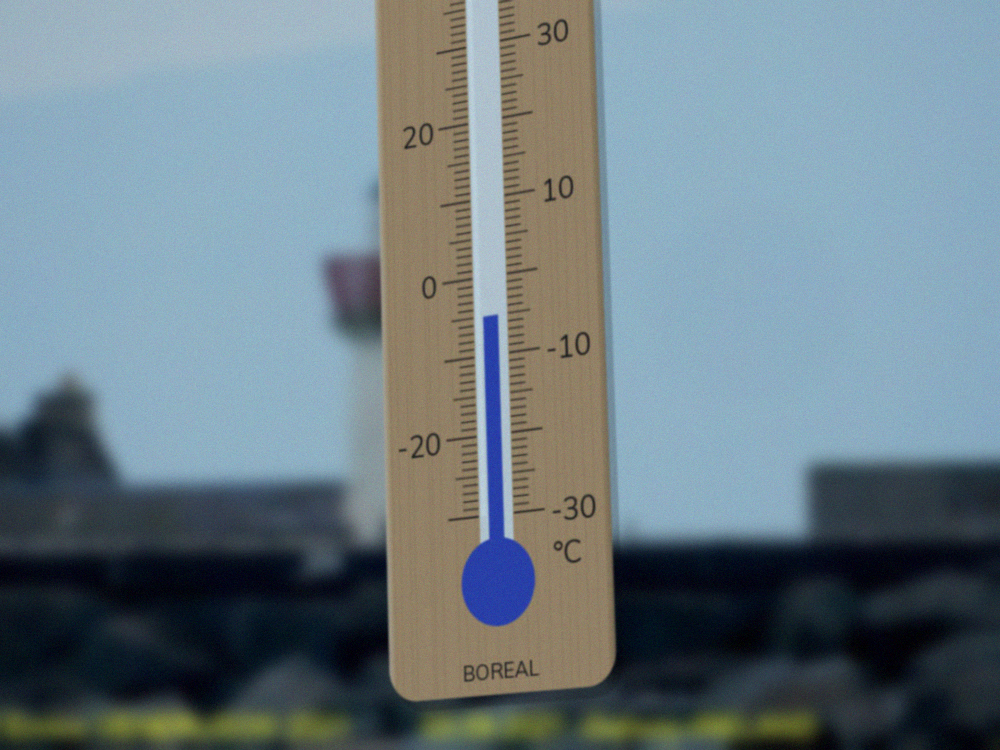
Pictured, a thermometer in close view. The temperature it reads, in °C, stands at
-5 °C
